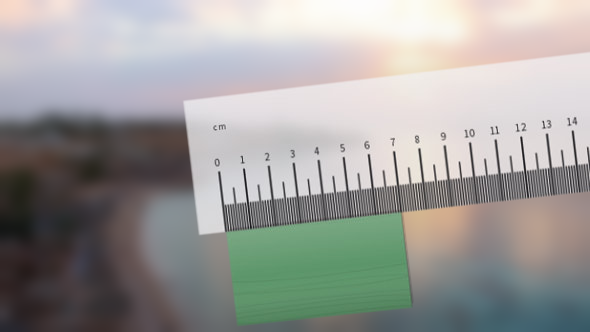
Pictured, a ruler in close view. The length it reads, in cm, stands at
7 cm
